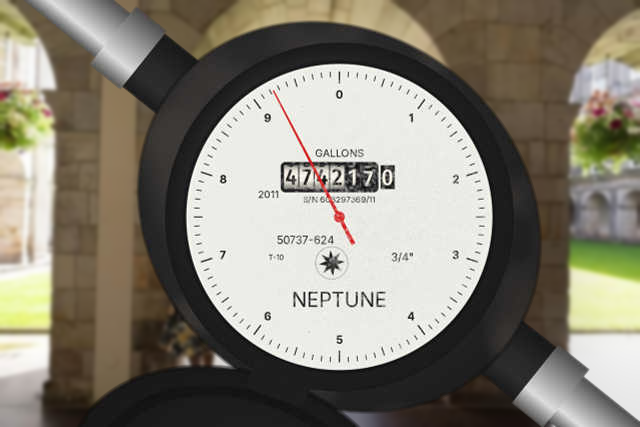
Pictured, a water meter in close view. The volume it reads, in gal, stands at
4742169.2 gal
